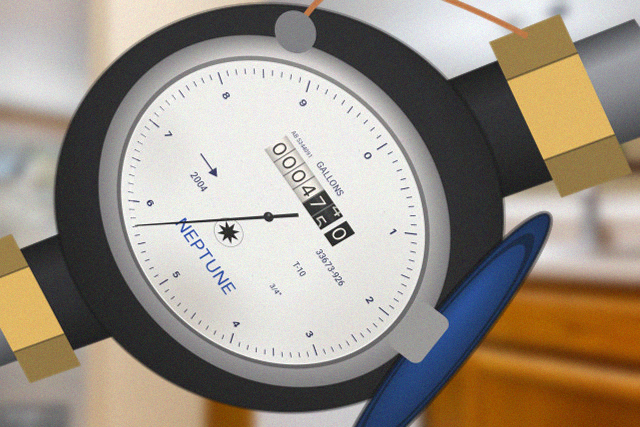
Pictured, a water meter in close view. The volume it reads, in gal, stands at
4745.7 gal
